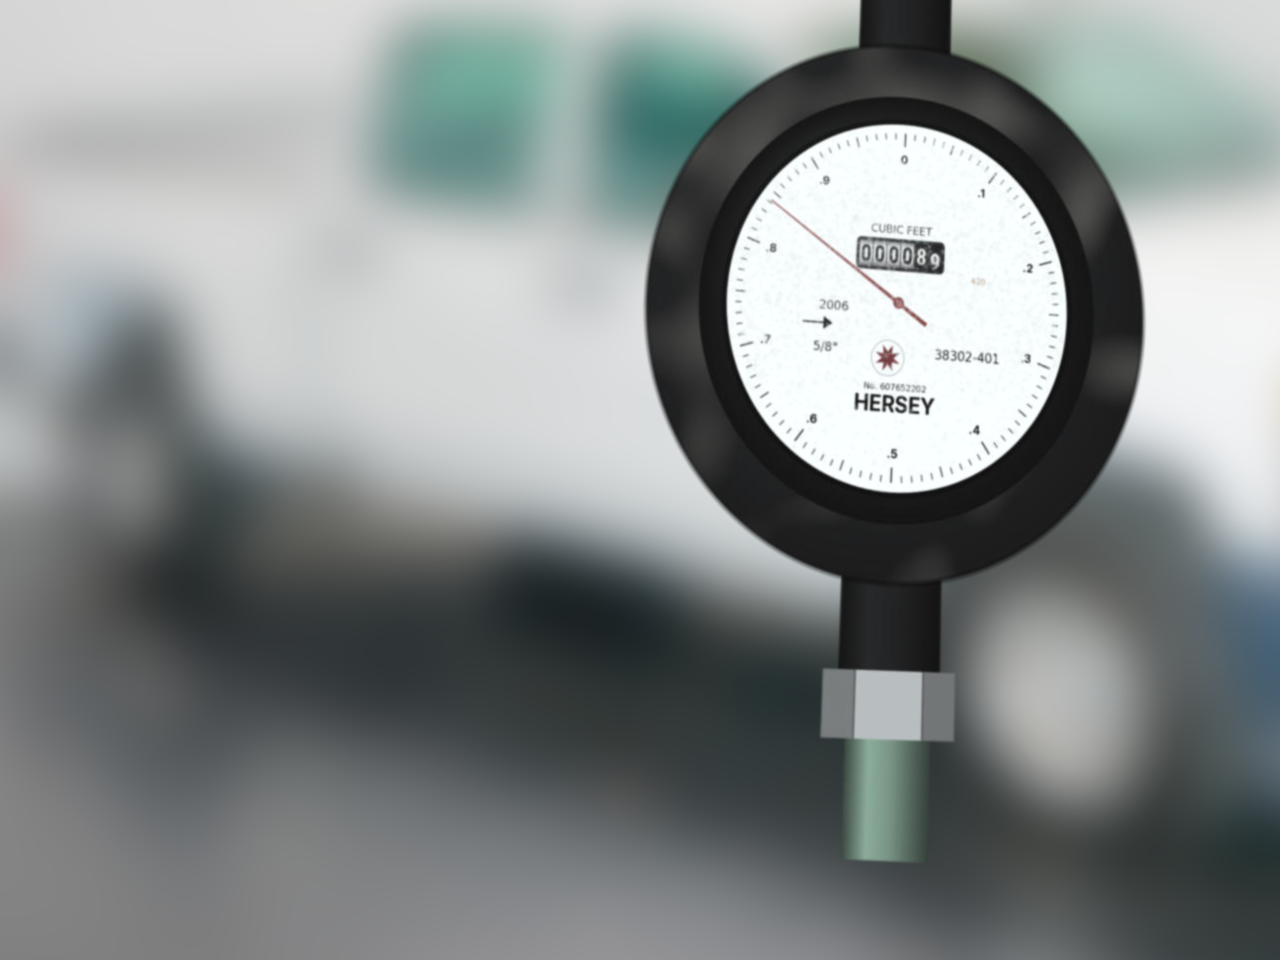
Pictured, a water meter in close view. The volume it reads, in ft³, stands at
88.84 ft³
